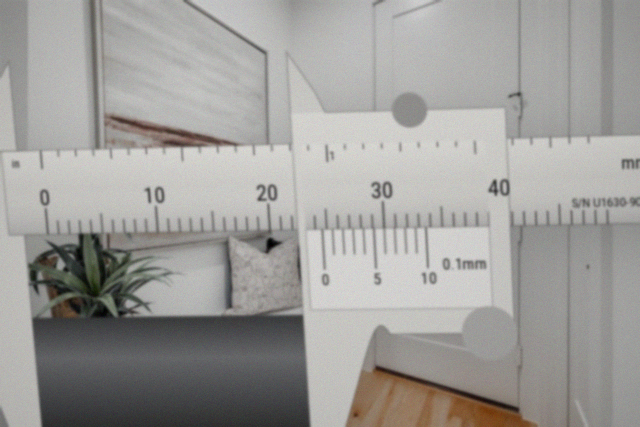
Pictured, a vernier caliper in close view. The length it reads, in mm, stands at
24.6 mm
